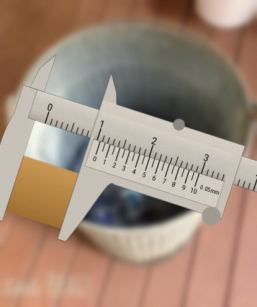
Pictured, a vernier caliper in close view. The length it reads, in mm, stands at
10.6 mm
